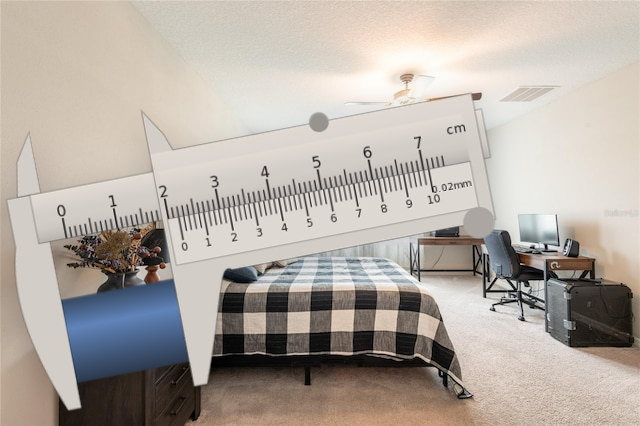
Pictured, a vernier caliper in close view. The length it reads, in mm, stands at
22.0 mm
